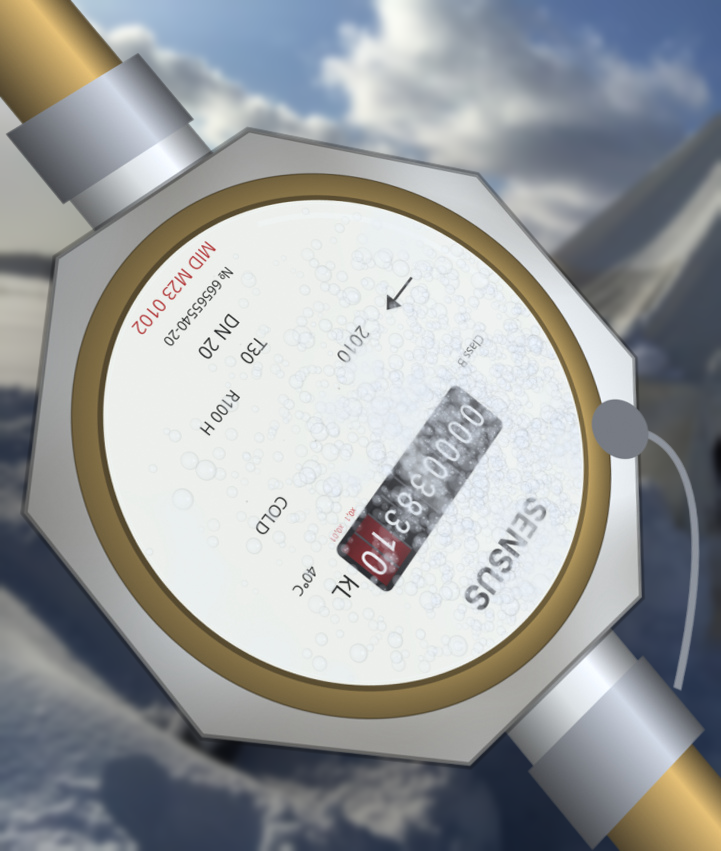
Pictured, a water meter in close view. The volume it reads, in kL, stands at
383.10 kL
